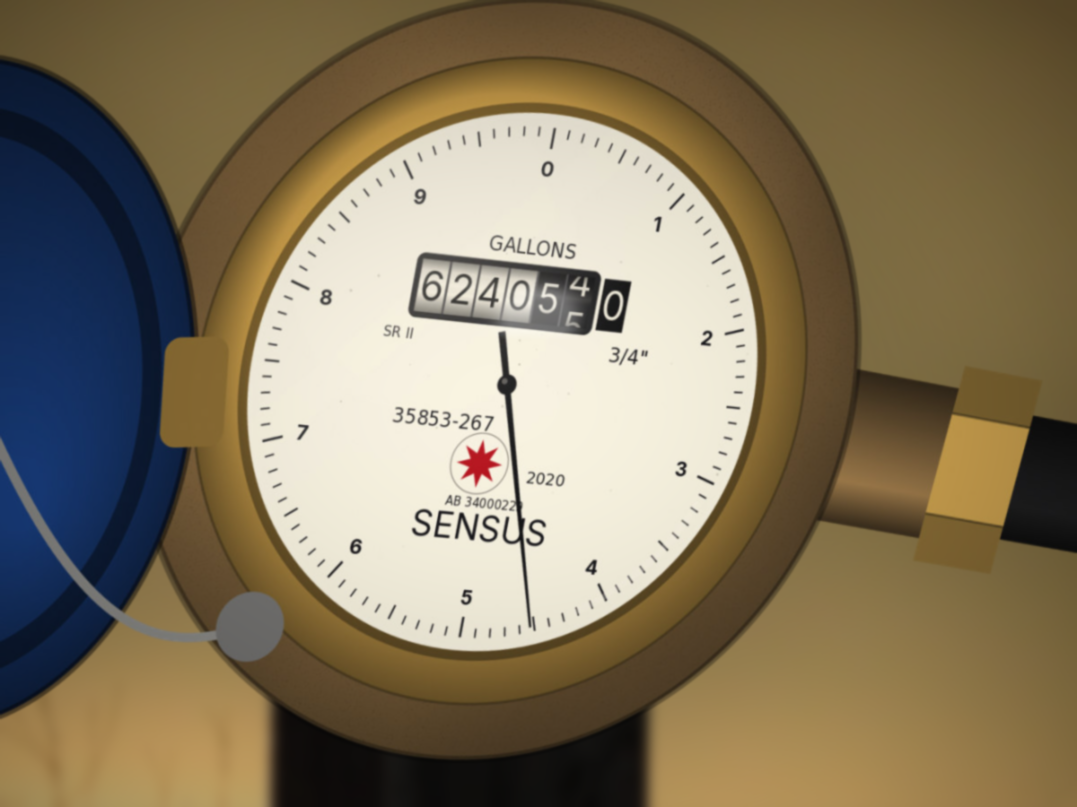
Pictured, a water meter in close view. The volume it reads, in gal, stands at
6240544.5 gal
